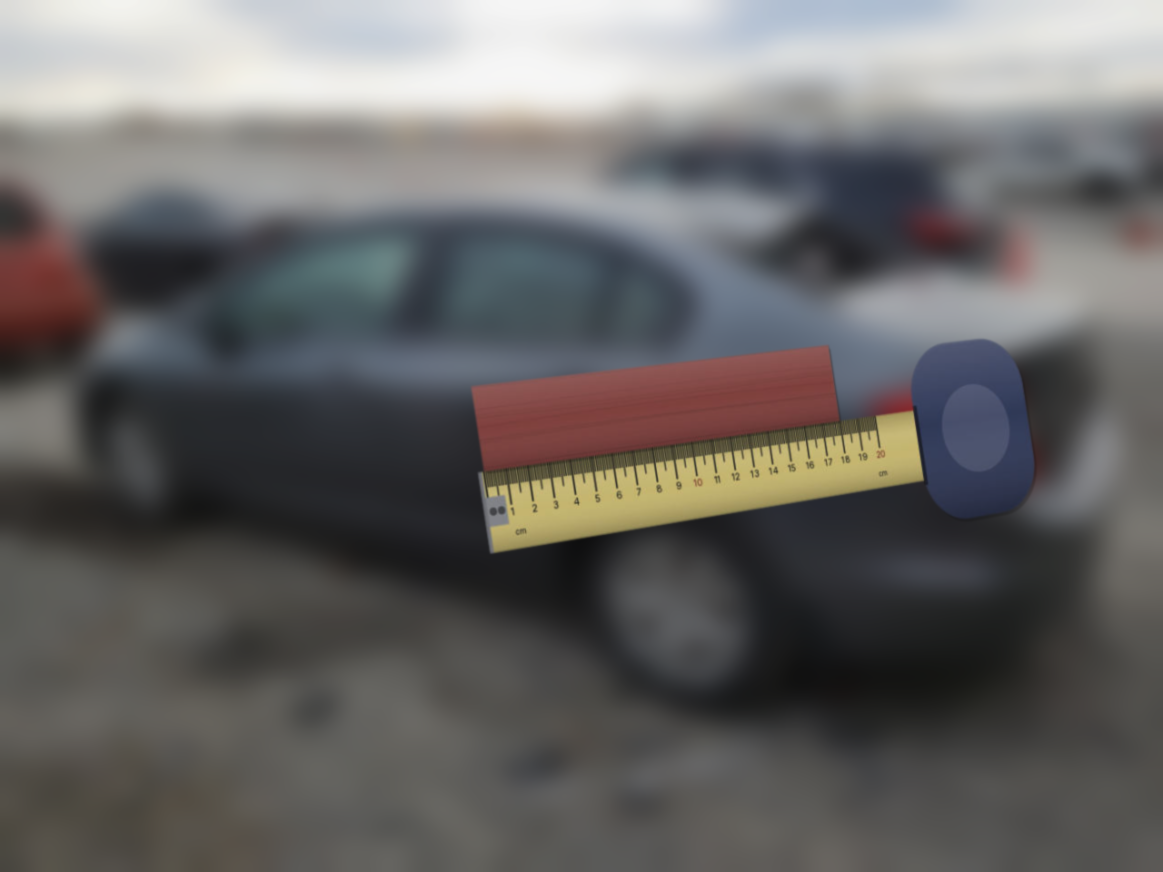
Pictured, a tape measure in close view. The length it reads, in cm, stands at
18 cm
